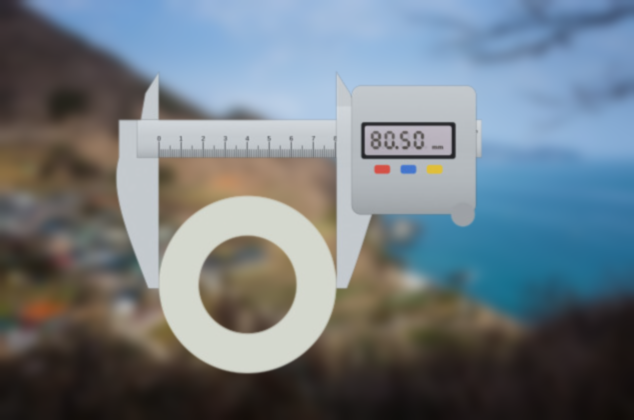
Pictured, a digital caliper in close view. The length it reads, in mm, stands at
80.50 mm
